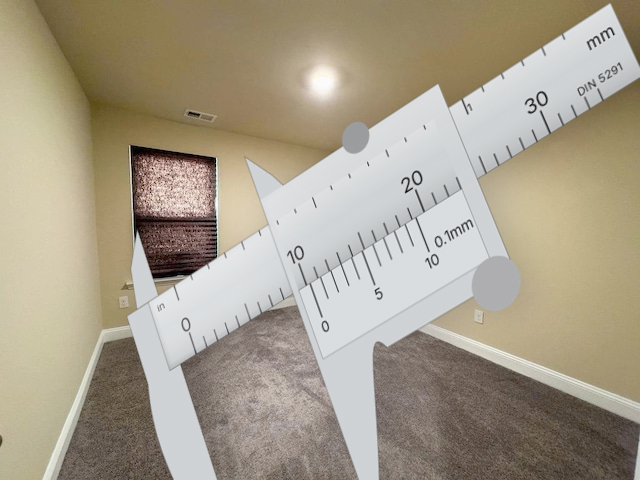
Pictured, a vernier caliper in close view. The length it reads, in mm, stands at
10.3 mm
